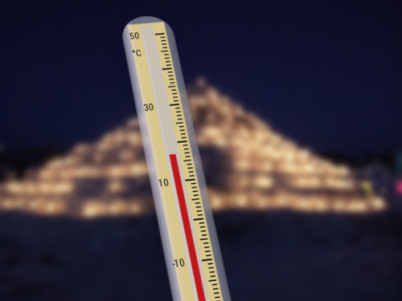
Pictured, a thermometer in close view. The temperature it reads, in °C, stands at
17 °C
